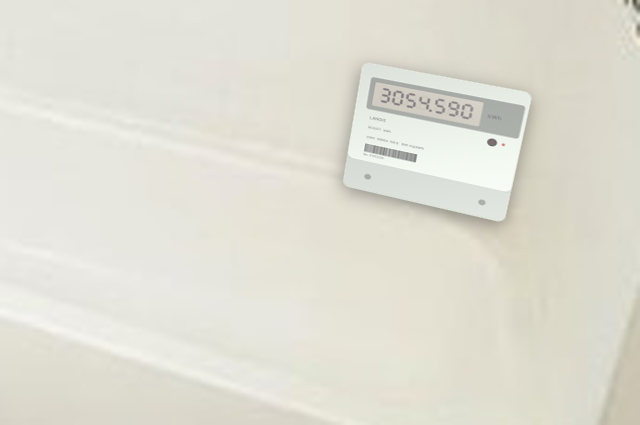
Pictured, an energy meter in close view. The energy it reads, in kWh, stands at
3054.590 kWh
